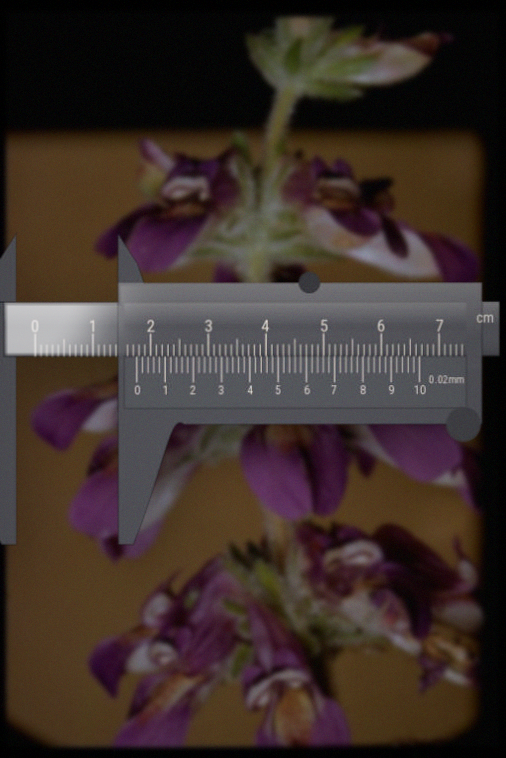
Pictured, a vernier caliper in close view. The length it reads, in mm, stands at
17.6 mm
